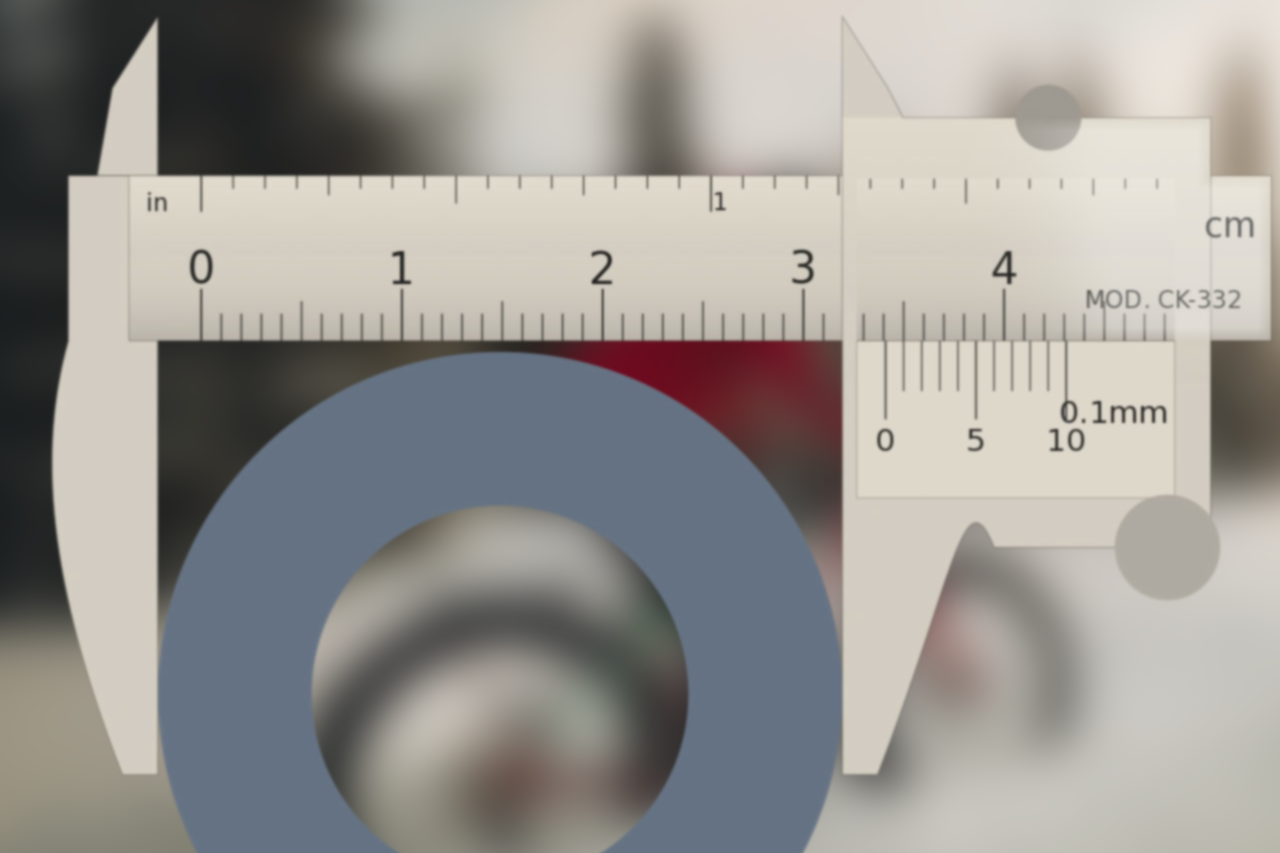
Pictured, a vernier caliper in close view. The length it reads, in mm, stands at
34.1 mm
